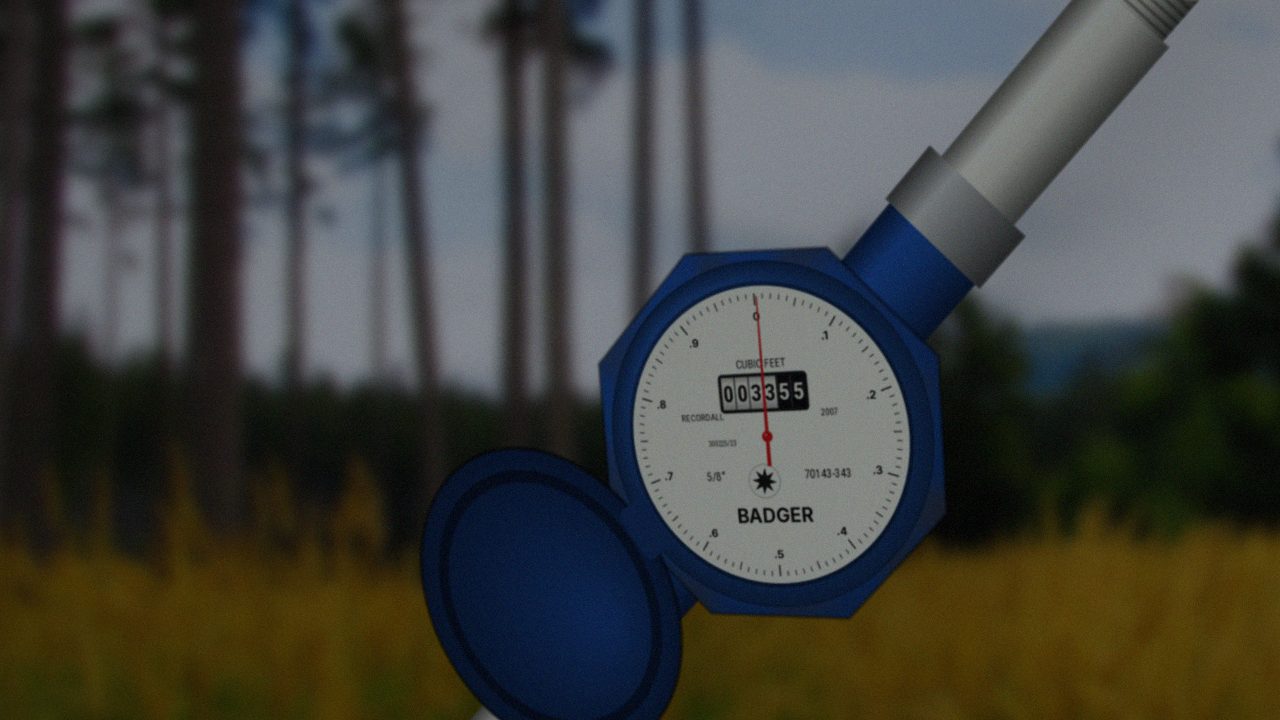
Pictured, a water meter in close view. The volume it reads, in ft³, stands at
3355.00 ft³
